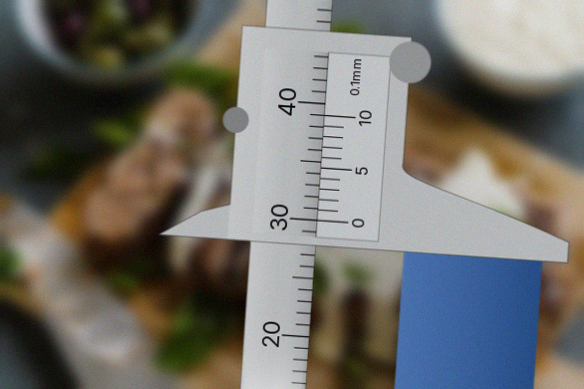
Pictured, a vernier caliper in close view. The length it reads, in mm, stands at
30.0 mm
